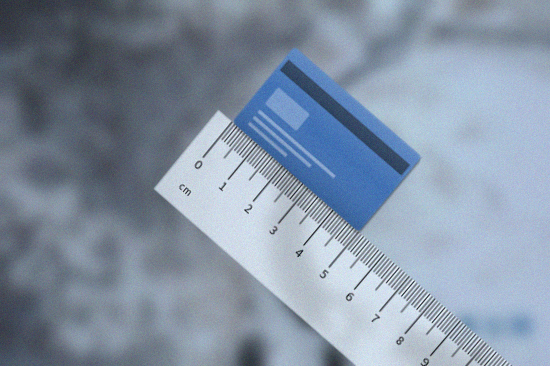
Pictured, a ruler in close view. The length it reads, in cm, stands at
5 cm
